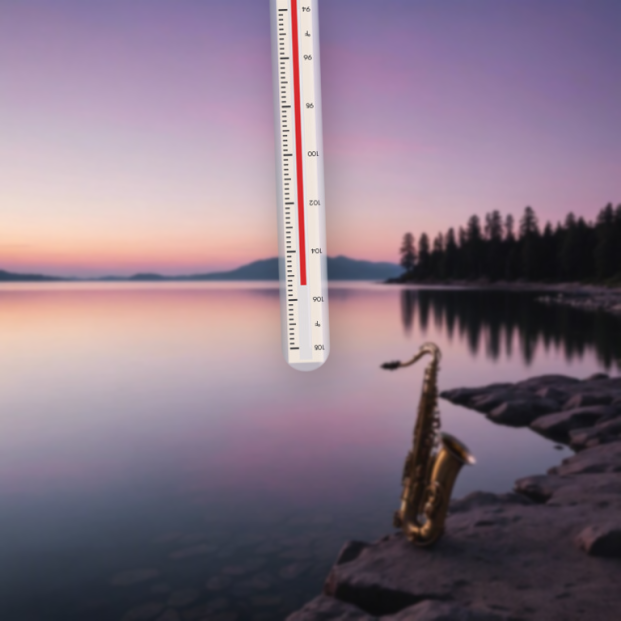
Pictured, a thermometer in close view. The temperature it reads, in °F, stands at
105.4 °F
